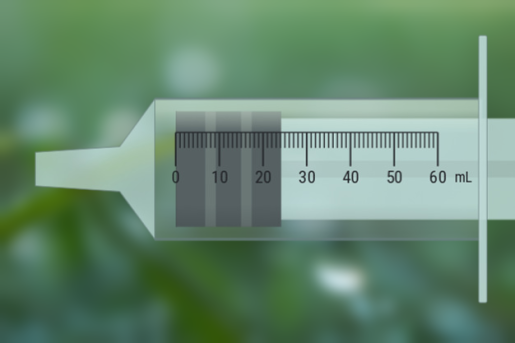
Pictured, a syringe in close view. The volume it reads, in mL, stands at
0 mL
